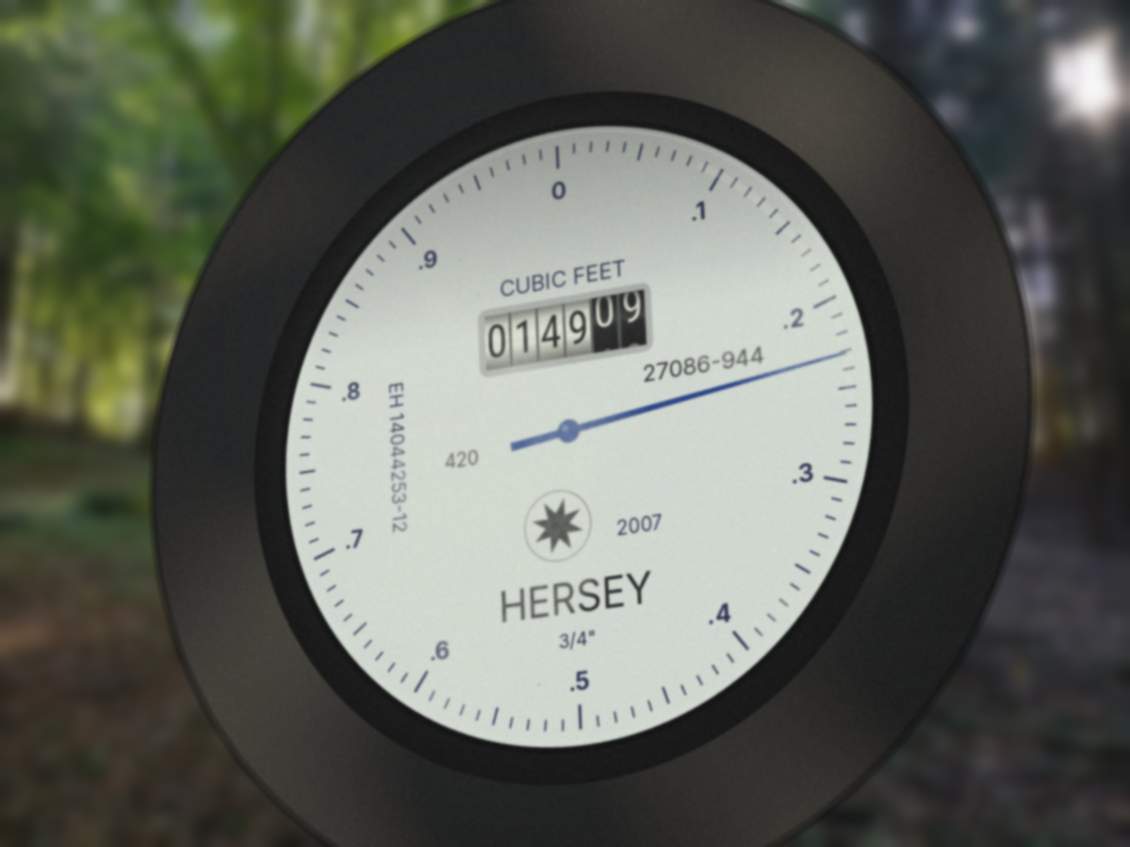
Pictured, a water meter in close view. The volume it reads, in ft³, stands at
14909.23 ft³
